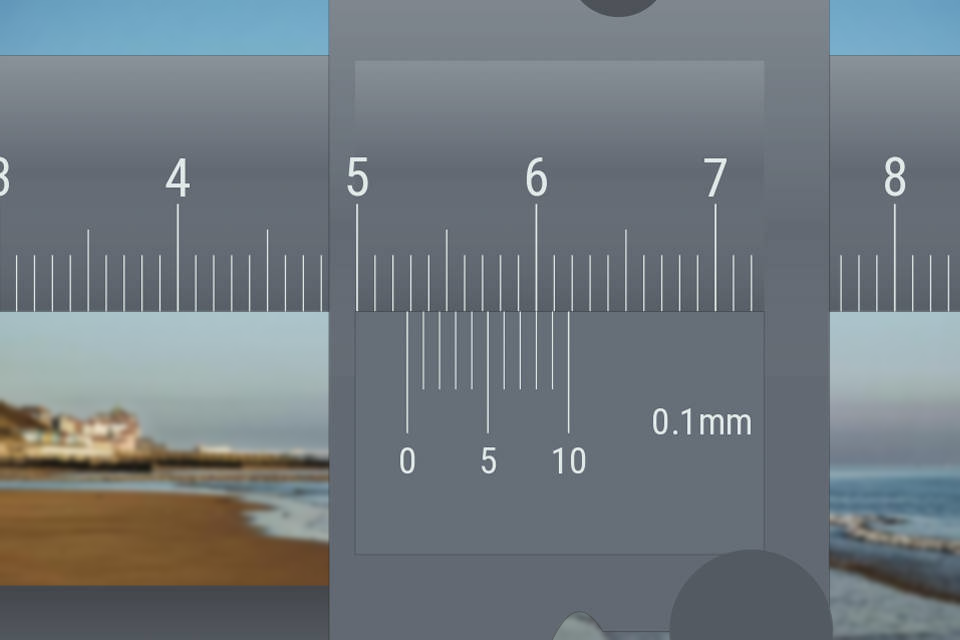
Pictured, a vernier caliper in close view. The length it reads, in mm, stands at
52.8 mm
